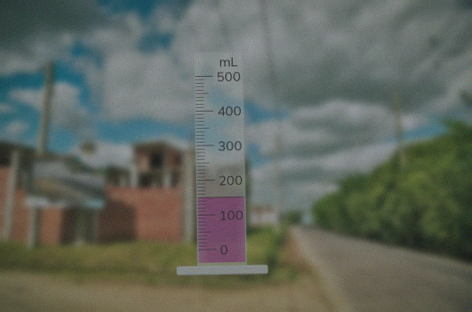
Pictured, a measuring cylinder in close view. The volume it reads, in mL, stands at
150 mL
